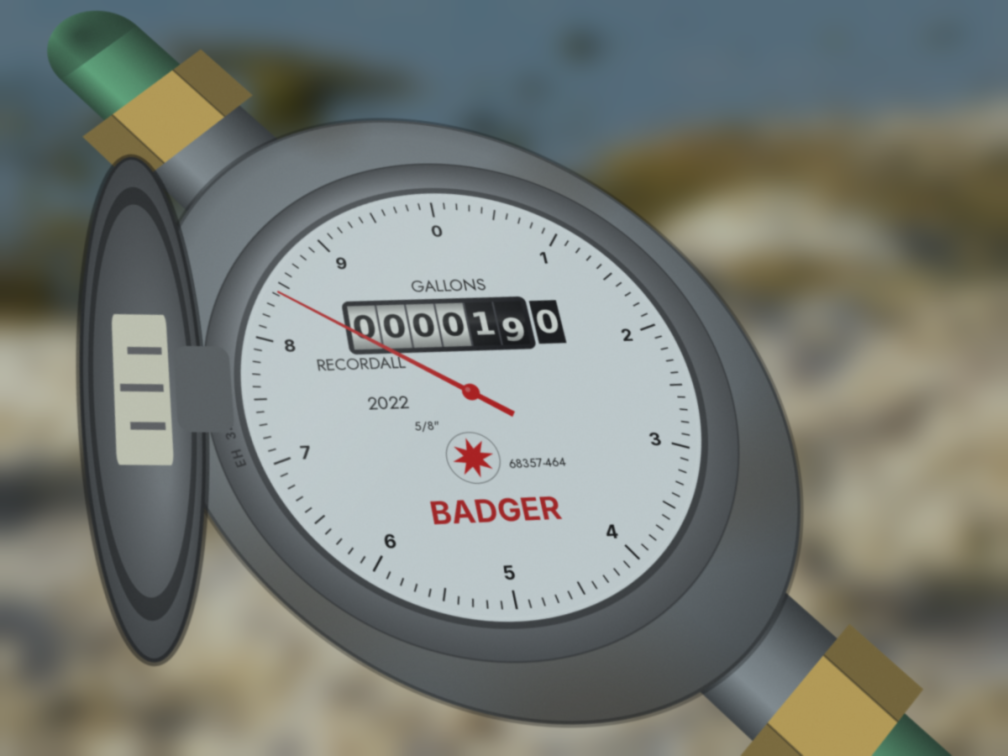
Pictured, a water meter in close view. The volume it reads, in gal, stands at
188.4 gal
